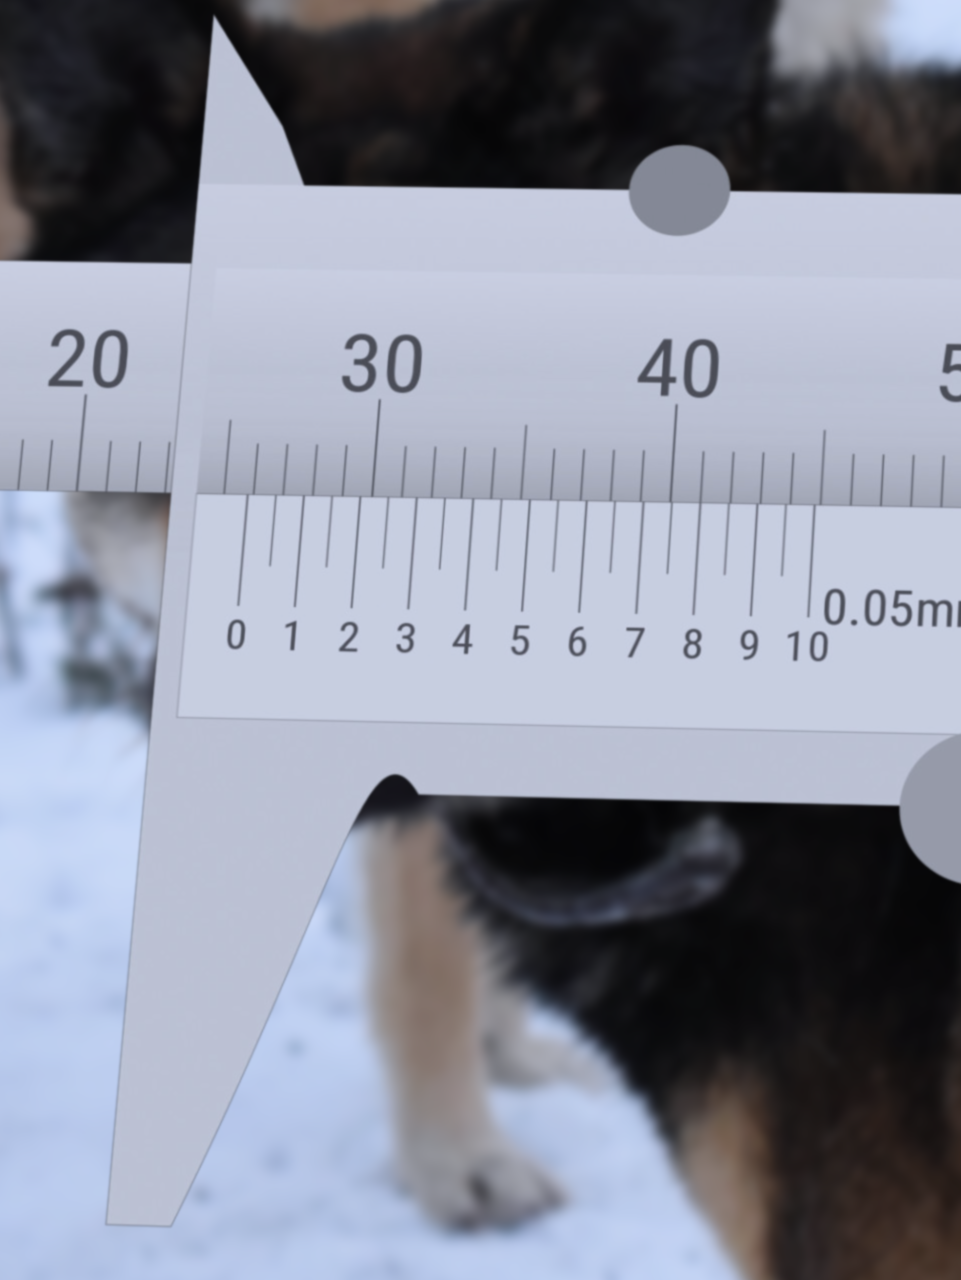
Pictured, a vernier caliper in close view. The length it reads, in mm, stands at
25.80 mm
